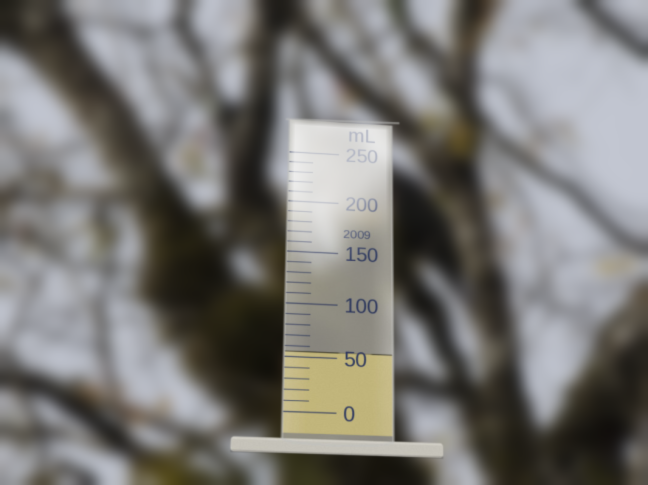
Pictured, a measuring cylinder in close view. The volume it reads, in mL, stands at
55 mL
